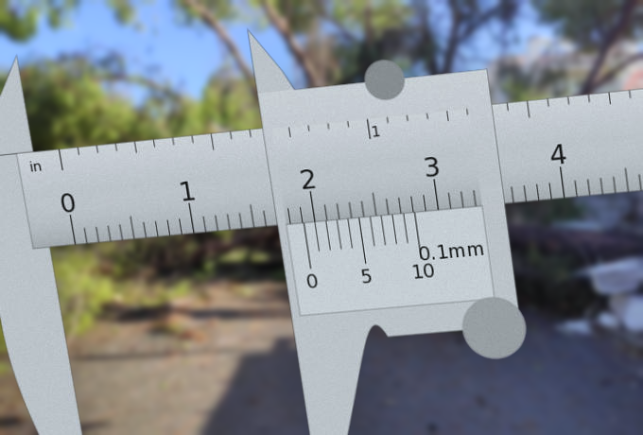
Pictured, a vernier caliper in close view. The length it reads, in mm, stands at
19.1 mm
